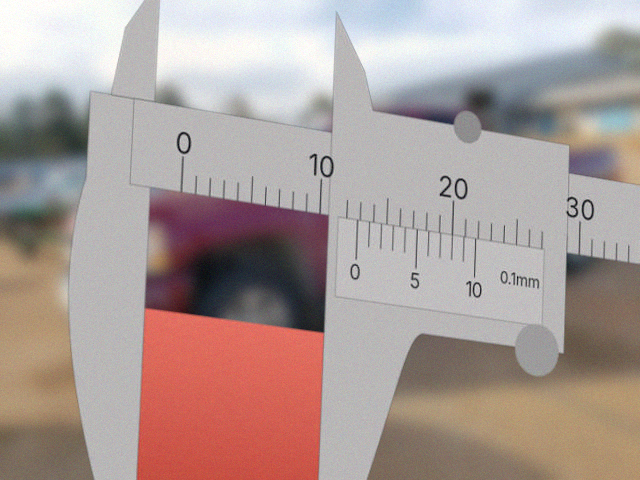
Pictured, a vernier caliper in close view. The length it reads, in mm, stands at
12.8 mm
